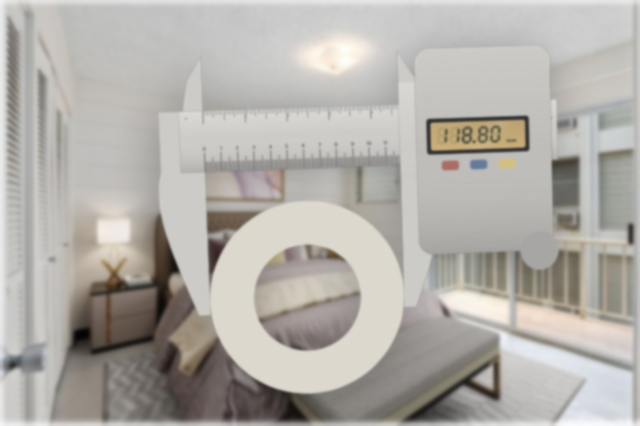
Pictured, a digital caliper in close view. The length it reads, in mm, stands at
118.80 mm
